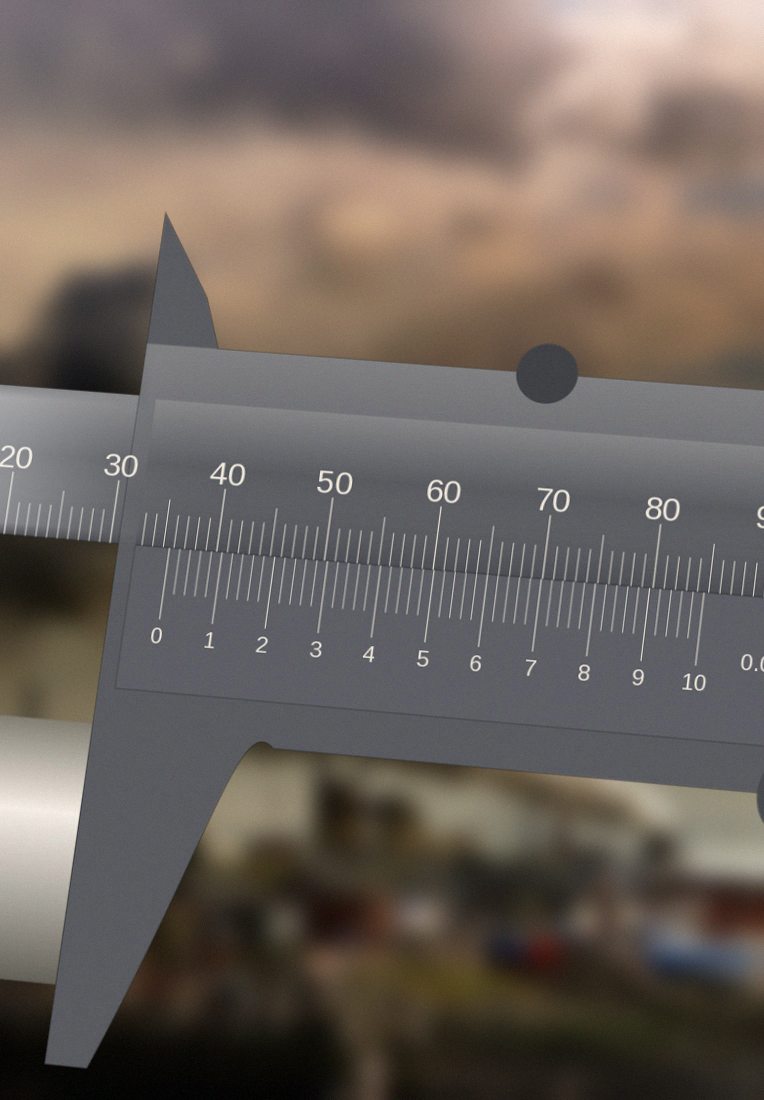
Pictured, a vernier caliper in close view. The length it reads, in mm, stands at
35.6 mm
